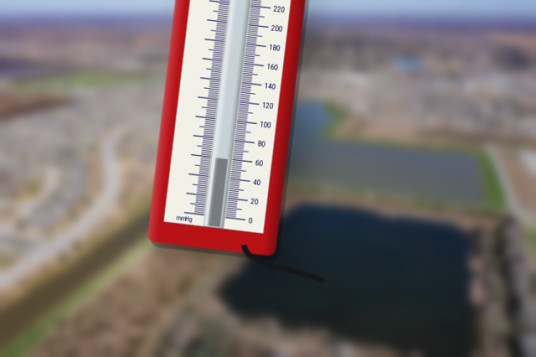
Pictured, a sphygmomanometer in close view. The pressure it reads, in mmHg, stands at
60 mmHg
